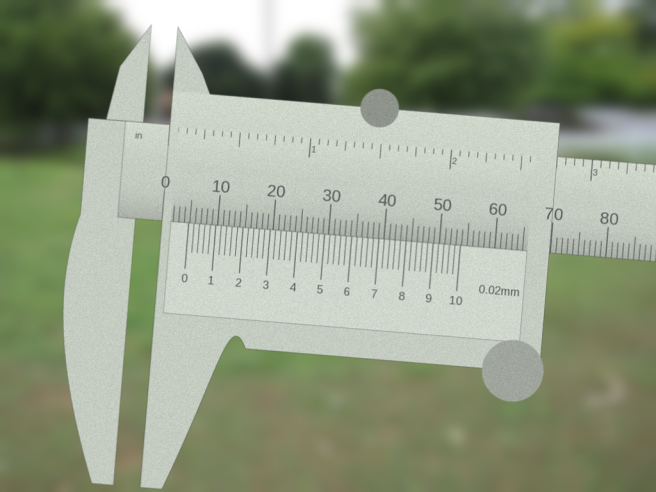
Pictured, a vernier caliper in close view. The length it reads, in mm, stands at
4.8 mm
